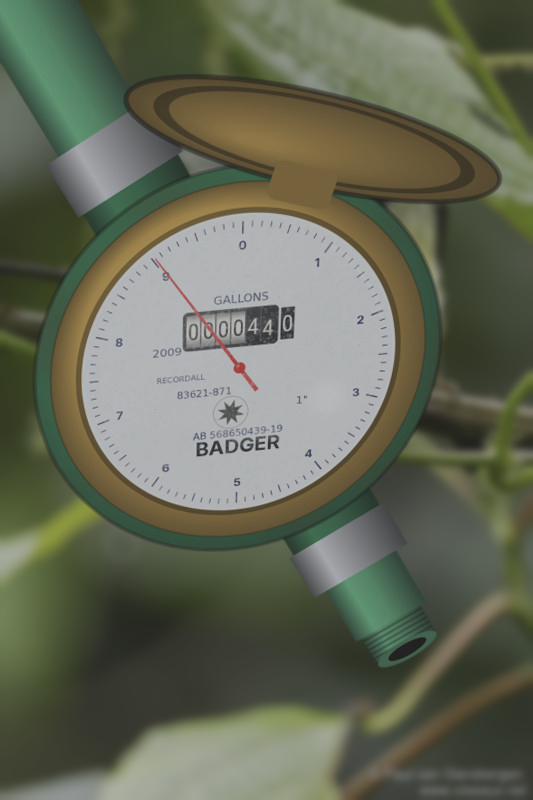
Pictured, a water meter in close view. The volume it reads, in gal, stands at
439.0 gal
